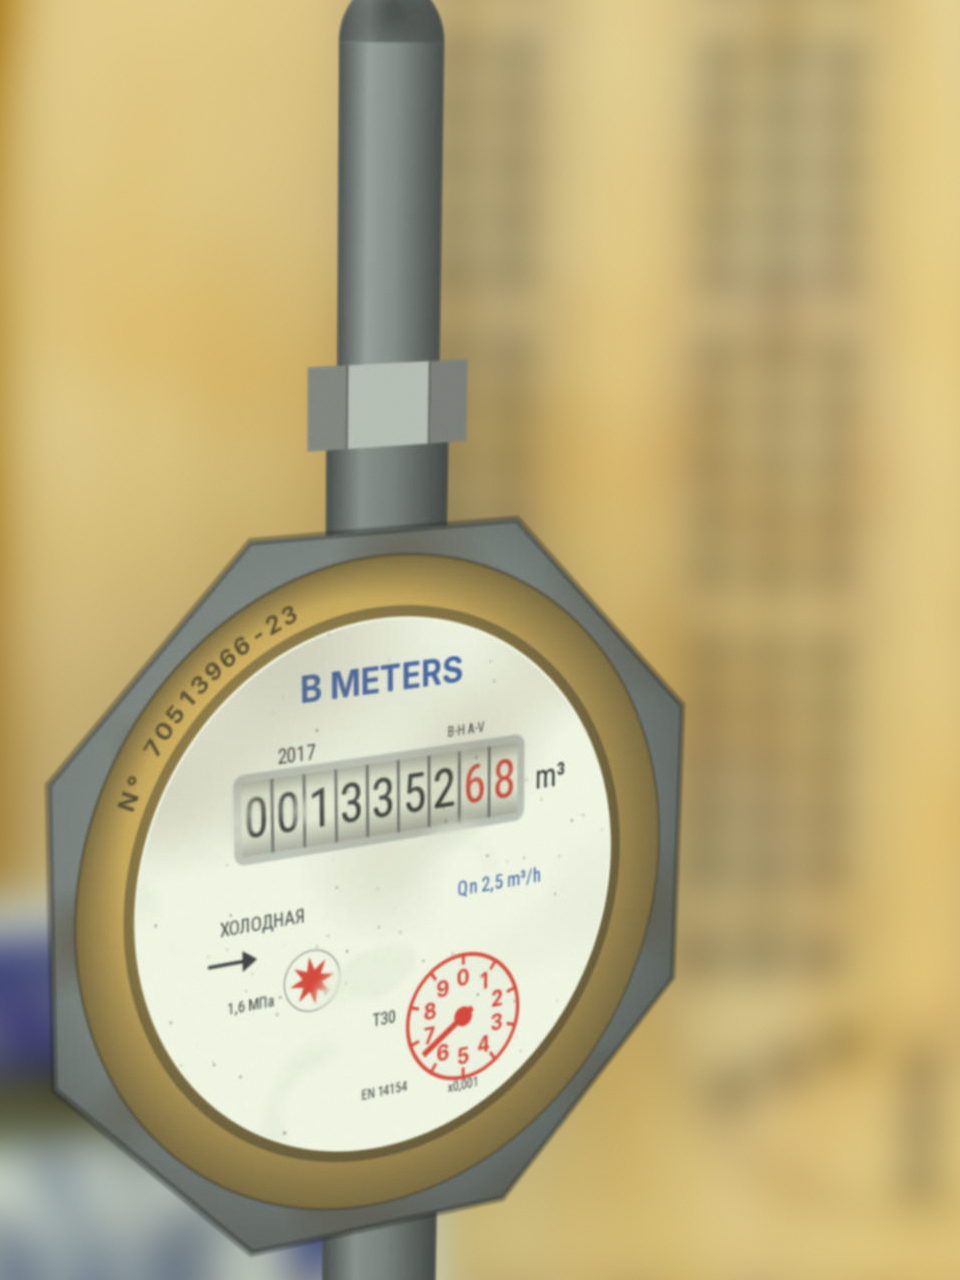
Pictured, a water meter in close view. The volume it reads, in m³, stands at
13352.686 m³
